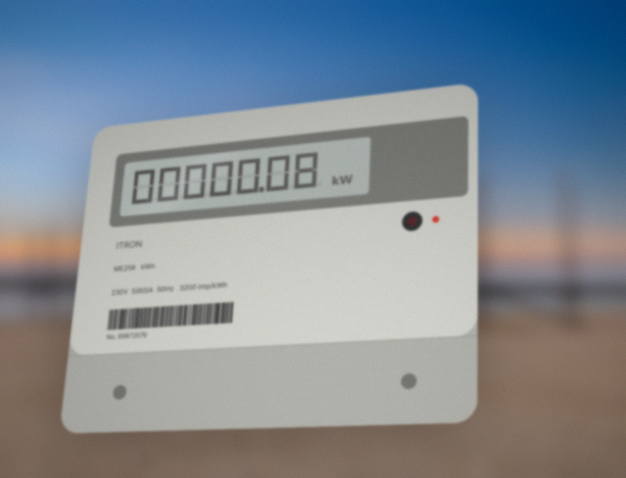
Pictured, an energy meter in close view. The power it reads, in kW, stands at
0.08 kW
